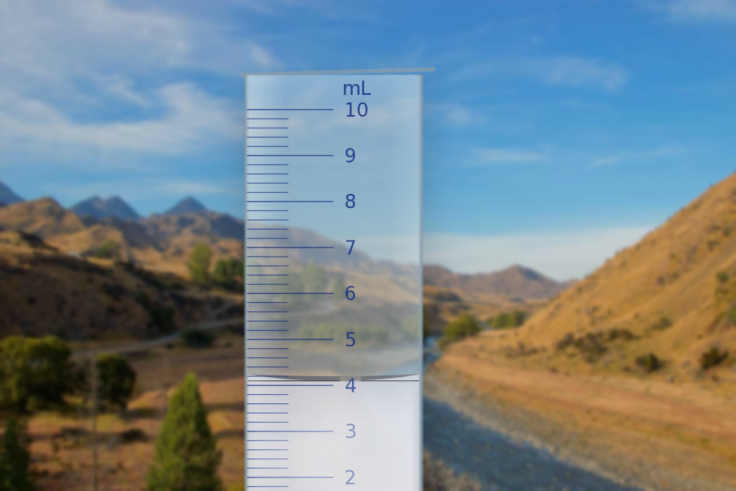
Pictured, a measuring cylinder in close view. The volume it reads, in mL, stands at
4.1 mL
